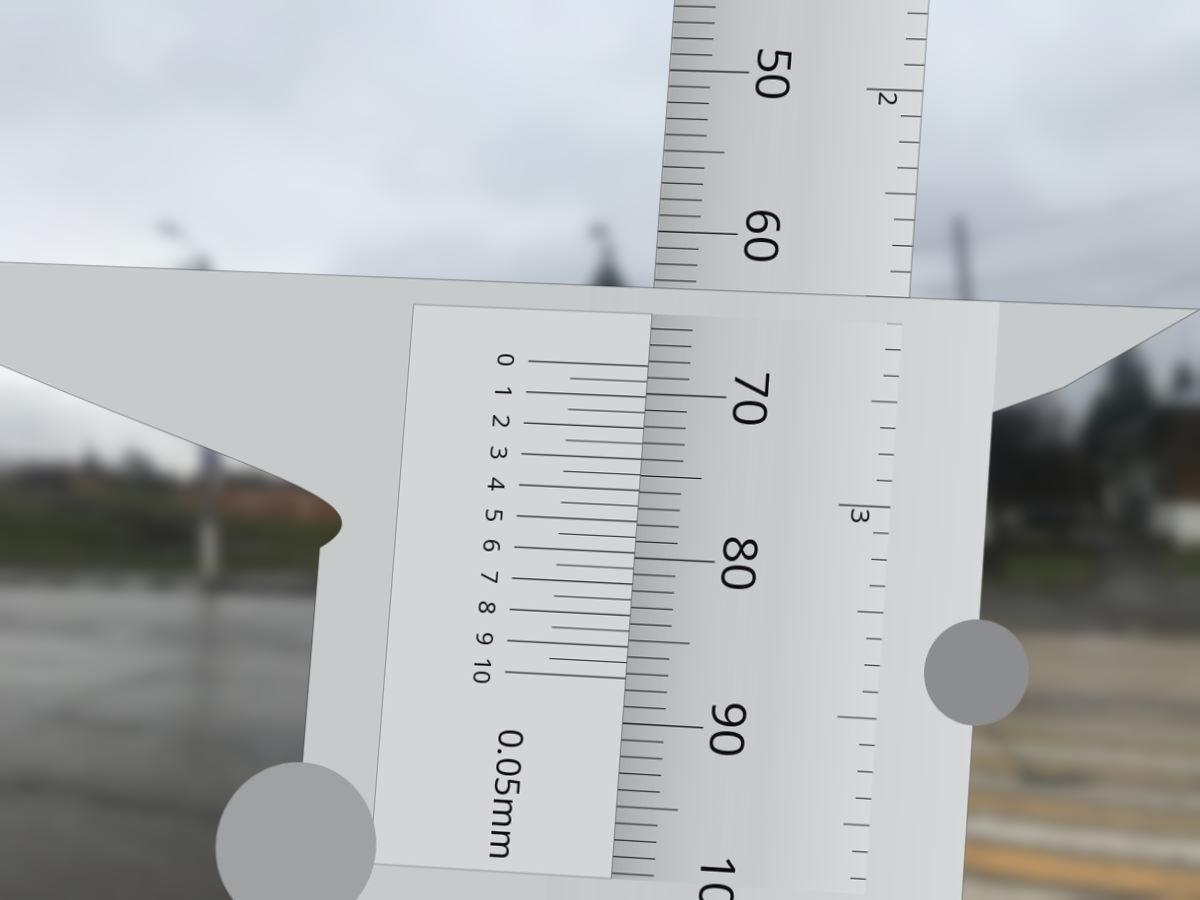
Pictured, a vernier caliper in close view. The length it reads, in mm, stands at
68.3 mm
